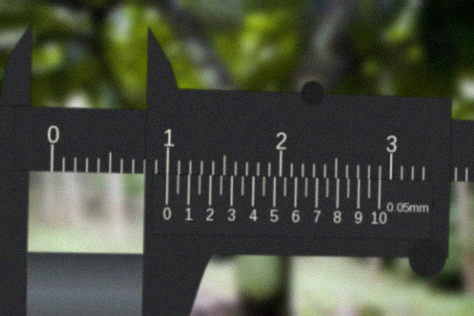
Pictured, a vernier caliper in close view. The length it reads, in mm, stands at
10.0 mm
